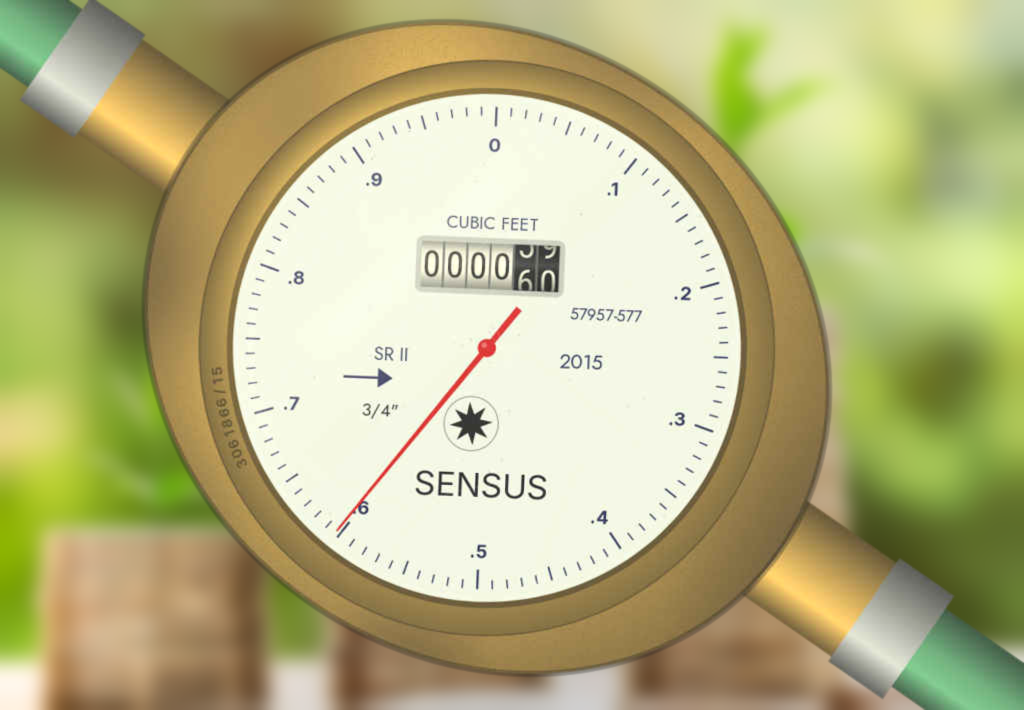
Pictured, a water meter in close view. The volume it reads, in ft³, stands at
59.60 ft³
